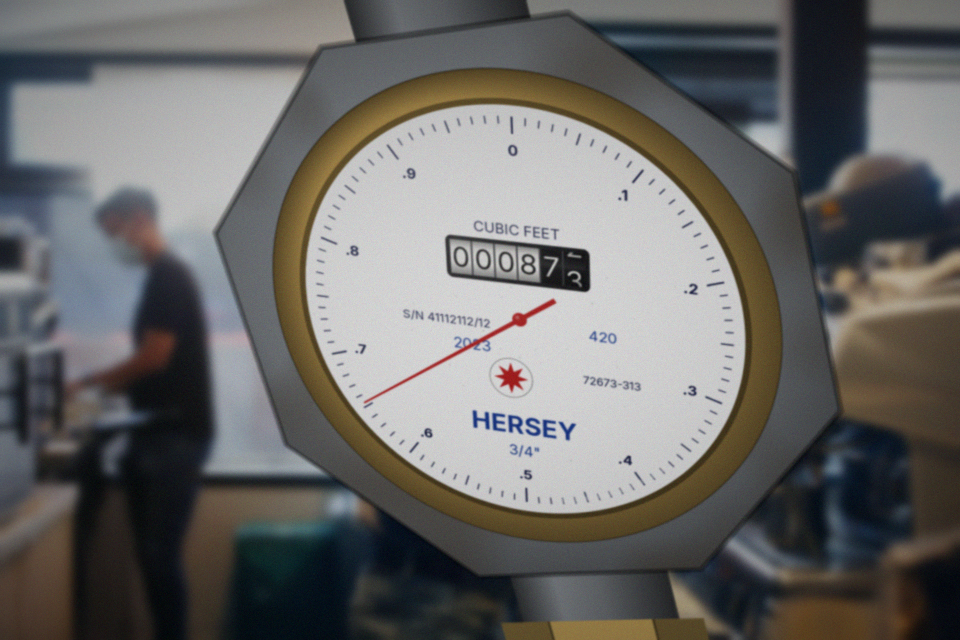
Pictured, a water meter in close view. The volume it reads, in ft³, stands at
872.65 ft³
